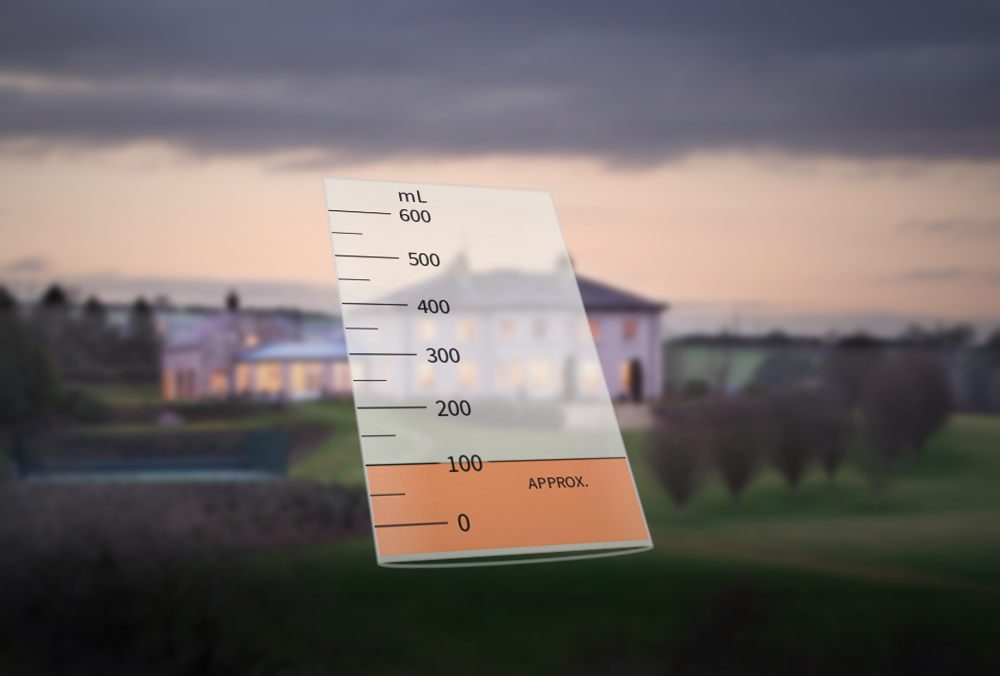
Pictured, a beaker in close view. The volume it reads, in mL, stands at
100 mL
